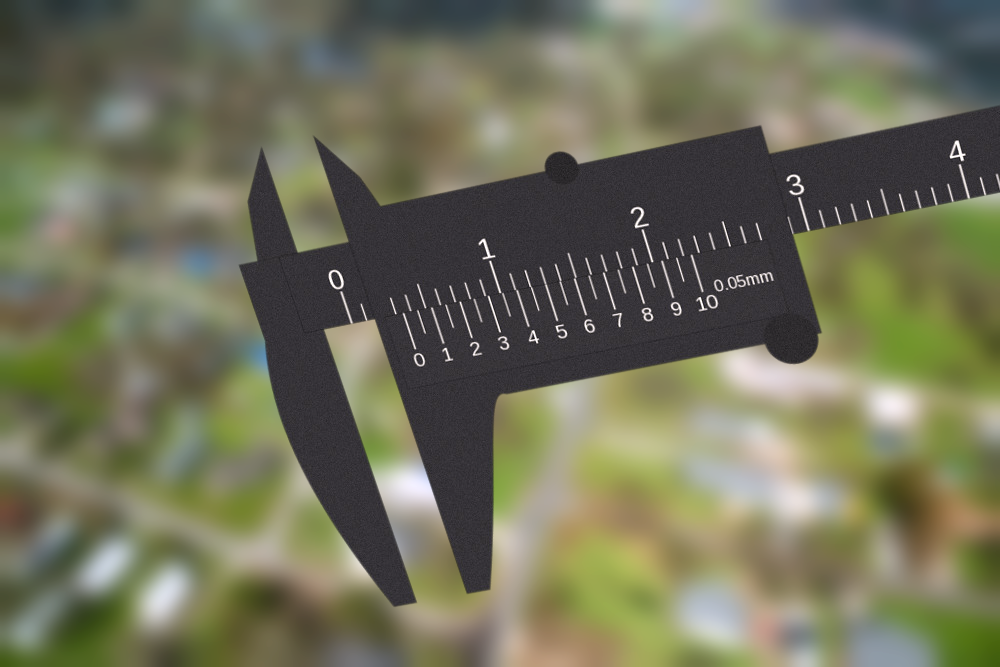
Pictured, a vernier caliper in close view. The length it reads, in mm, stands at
3.5 mm
